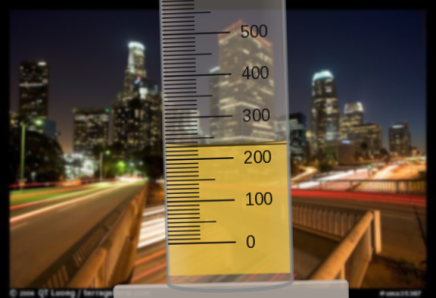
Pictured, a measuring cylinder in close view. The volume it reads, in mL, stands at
230 mL
